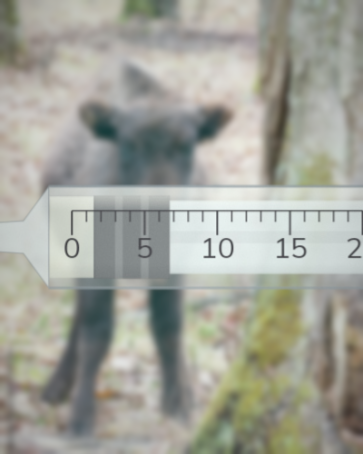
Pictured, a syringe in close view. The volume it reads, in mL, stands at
1.5 mL
